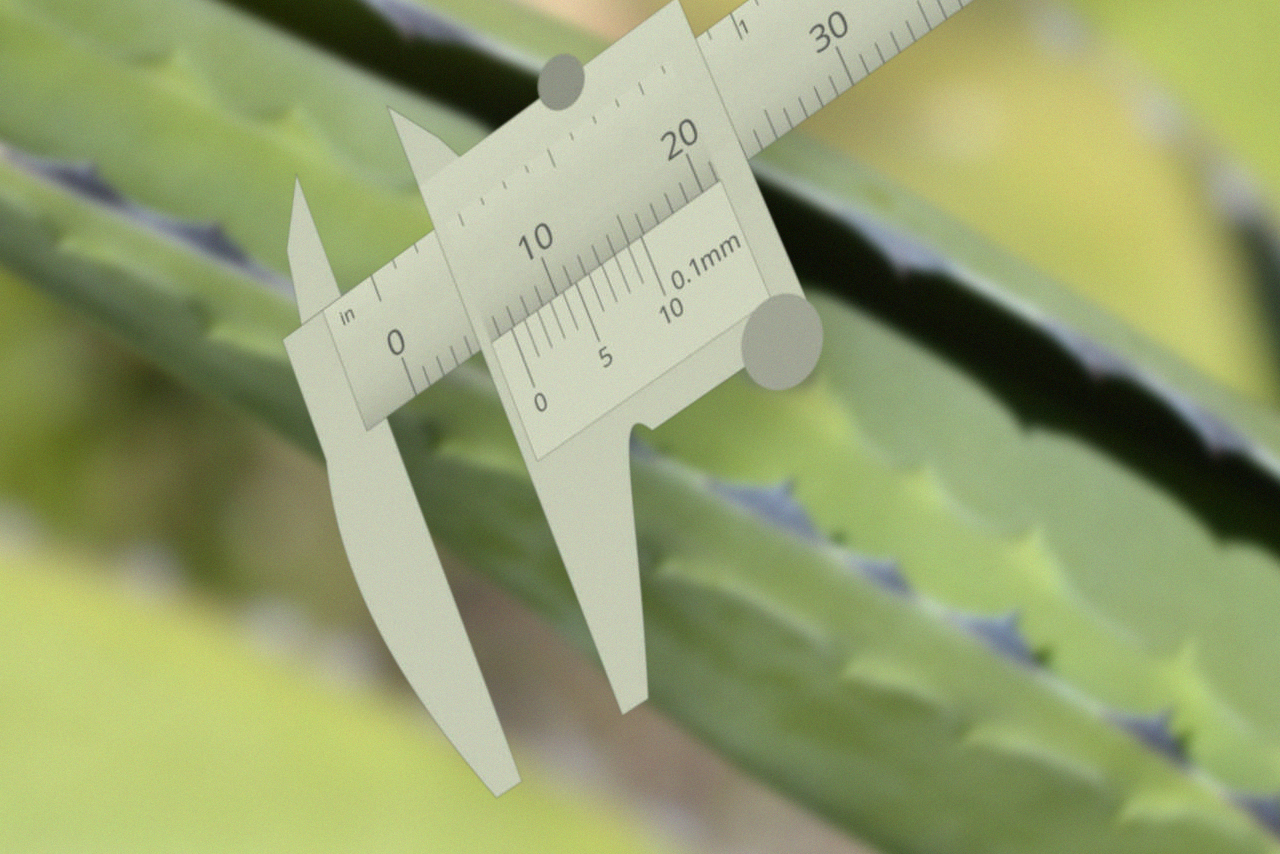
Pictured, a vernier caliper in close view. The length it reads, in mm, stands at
6.8 mm
